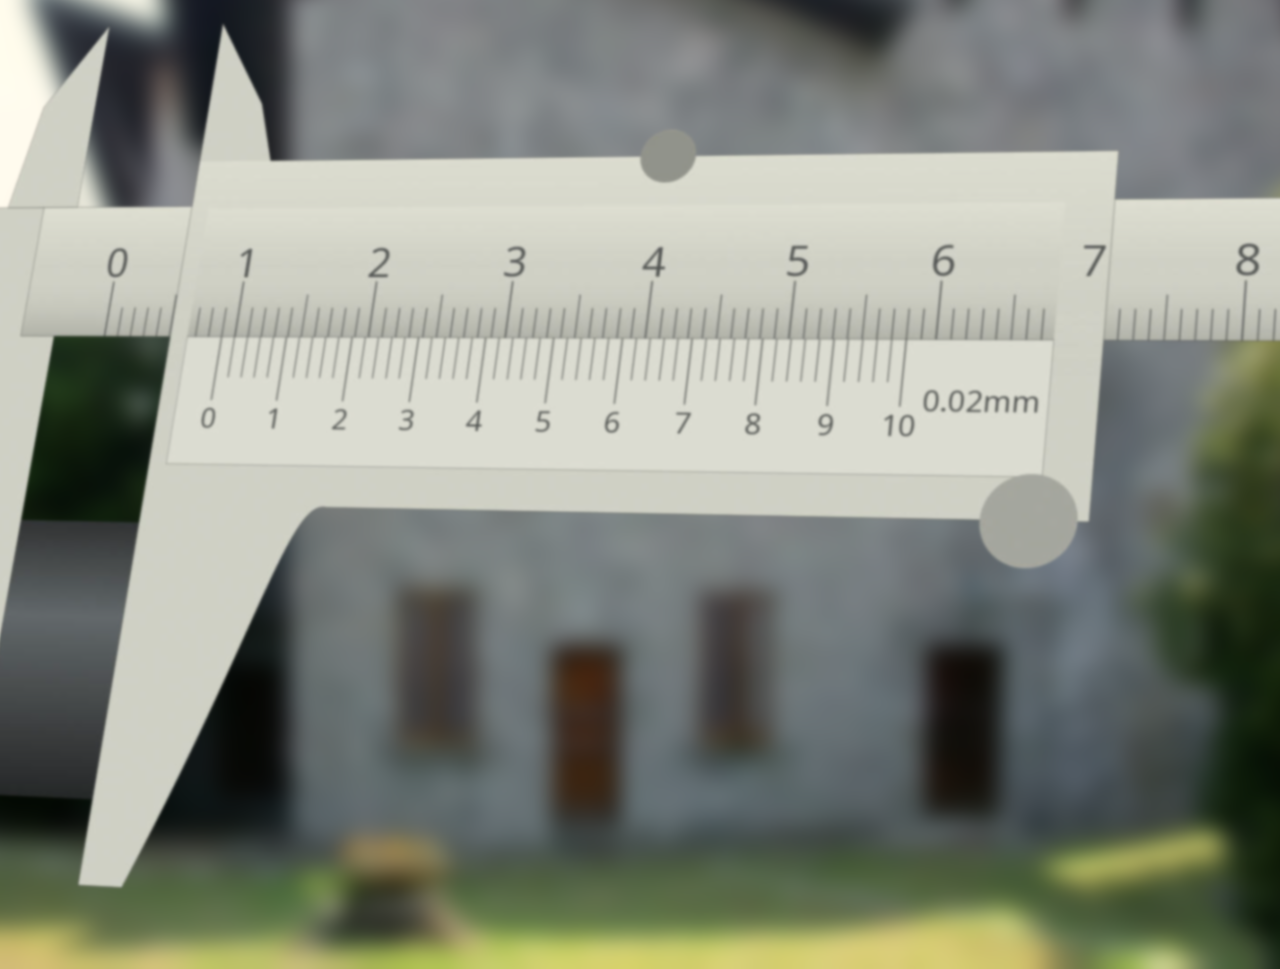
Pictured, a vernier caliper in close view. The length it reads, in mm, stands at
9.0 mm
